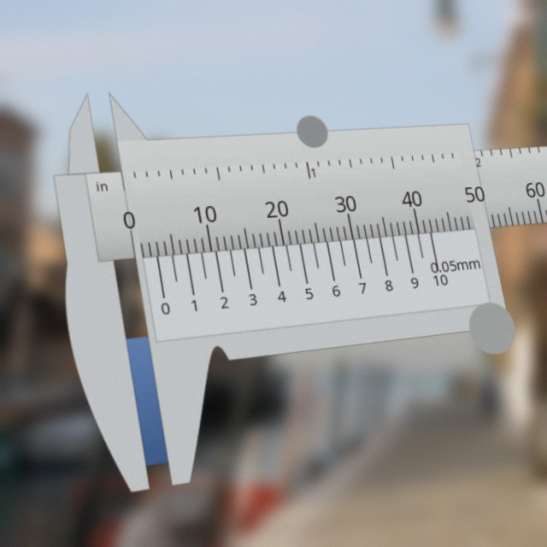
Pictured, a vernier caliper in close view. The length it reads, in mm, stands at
2.8 mm
